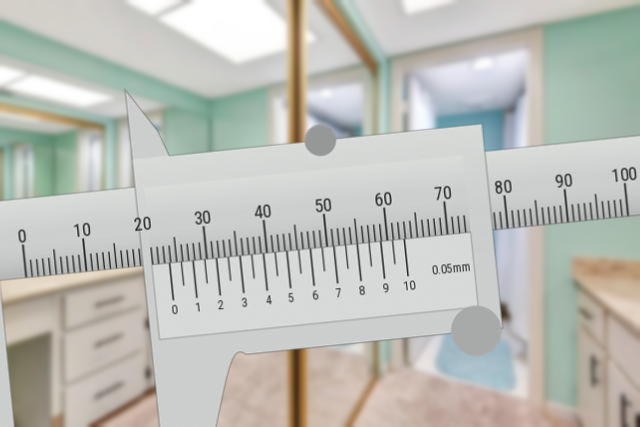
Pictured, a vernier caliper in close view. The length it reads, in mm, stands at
23.8 mm
